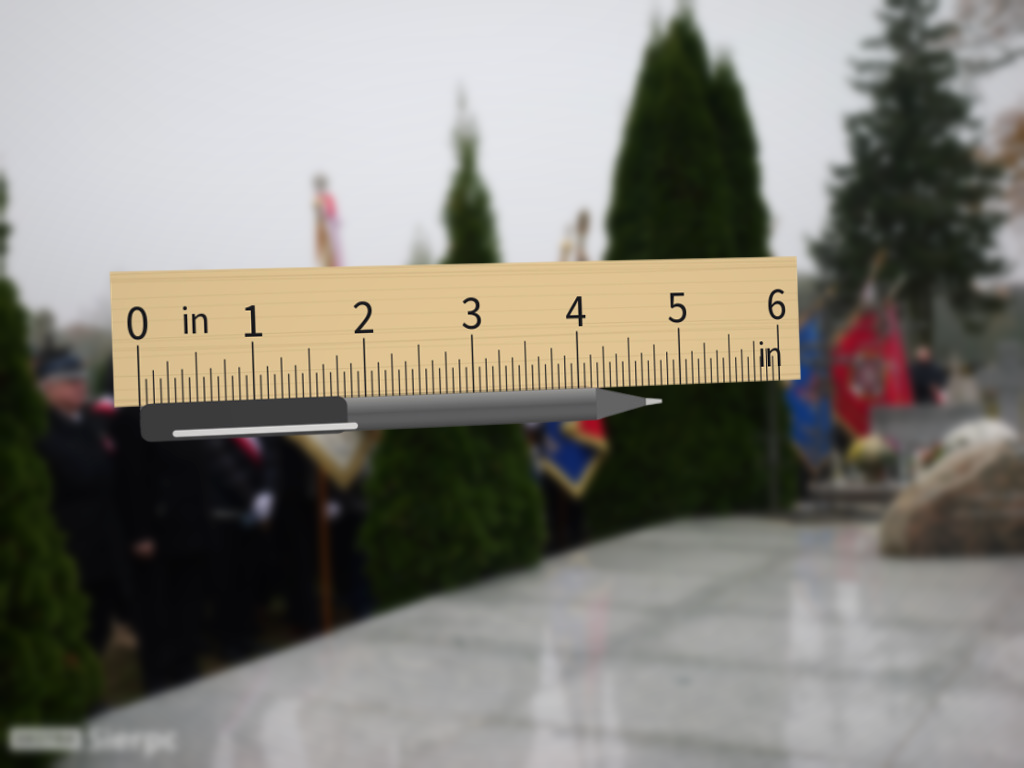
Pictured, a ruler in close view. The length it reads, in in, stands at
4.8125 in
